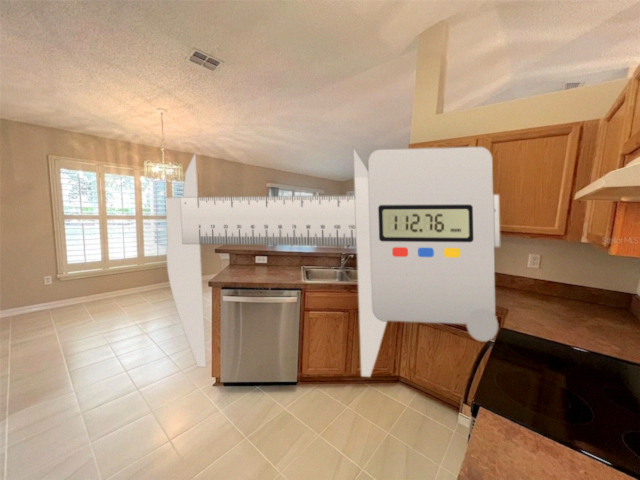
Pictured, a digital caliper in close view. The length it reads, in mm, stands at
112.76 mm
